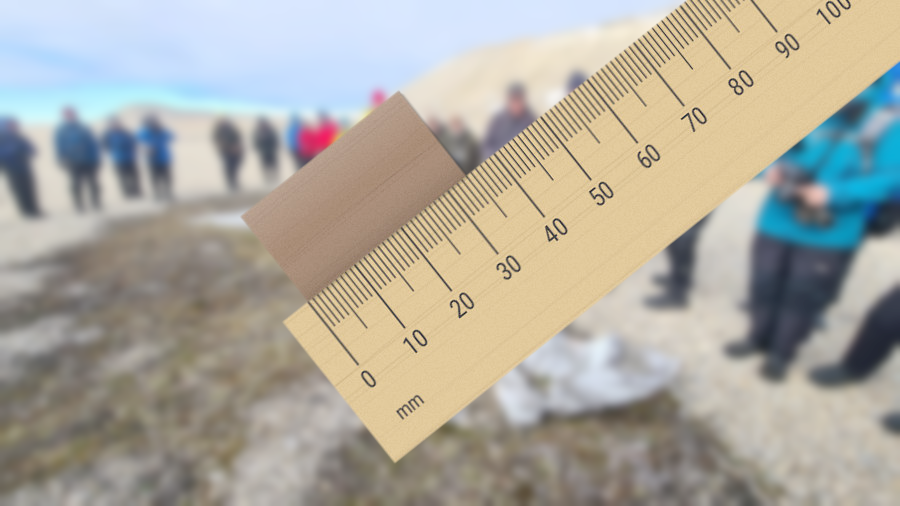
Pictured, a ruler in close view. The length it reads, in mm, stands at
34 mm
